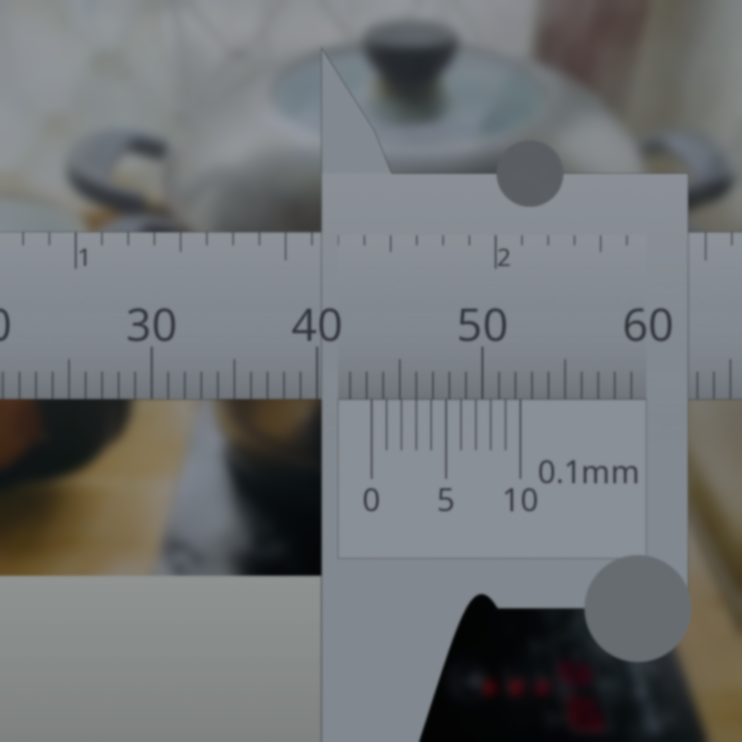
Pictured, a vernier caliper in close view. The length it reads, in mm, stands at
43.3 mm
